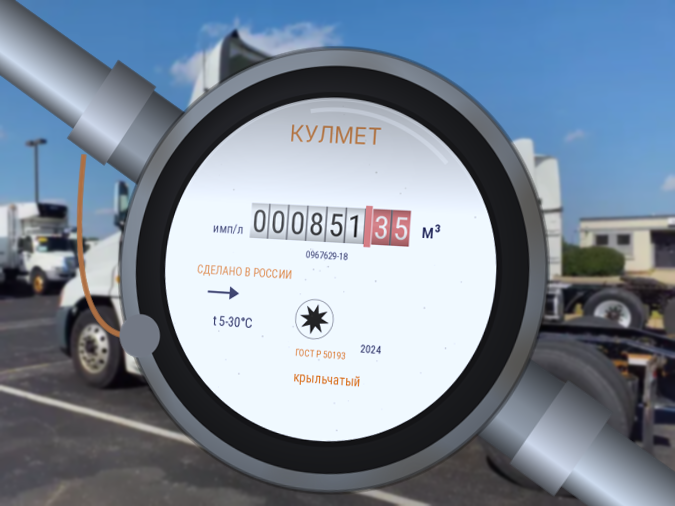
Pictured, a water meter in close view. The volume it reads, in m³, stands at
851.35 m³
